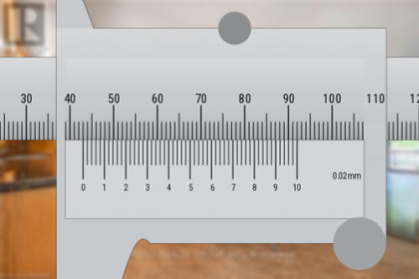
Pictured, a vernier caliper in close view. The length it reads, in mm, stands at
43.0 mm
